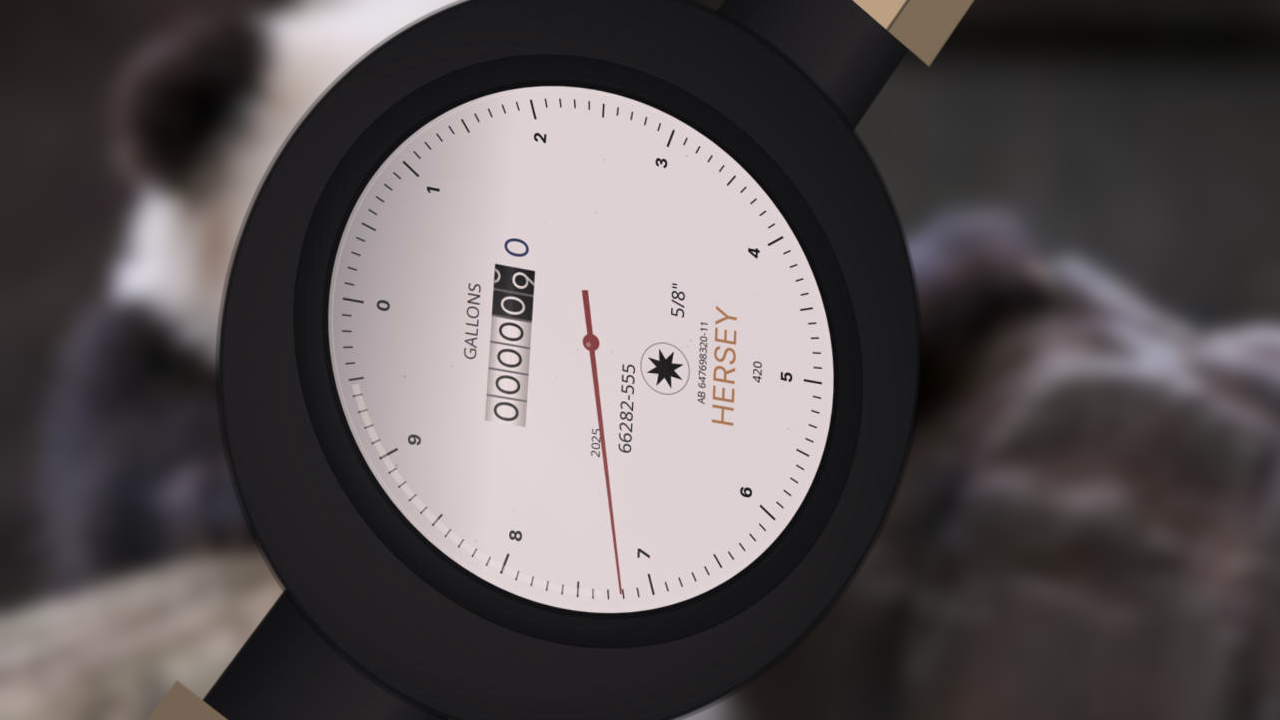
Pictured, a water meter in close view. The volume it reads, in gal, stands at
87.2 gal
